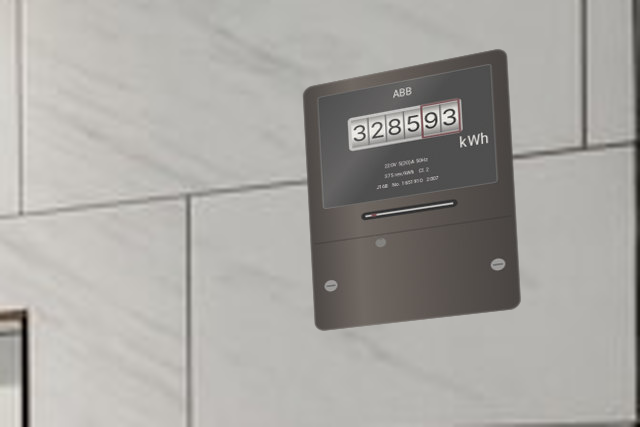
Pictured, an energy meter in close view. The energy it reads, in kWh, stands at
3285.93 kWh
